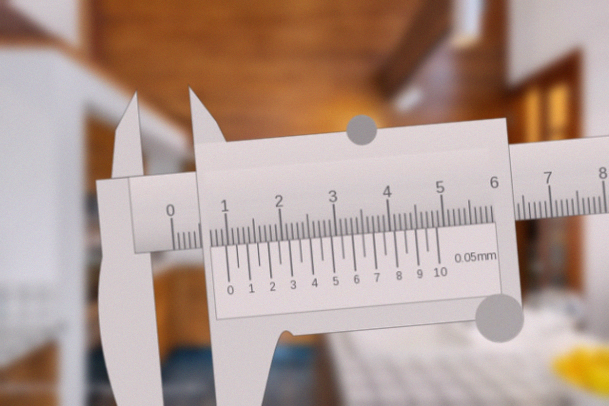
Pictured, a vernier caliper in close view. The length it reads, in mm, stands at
9.6 mm
